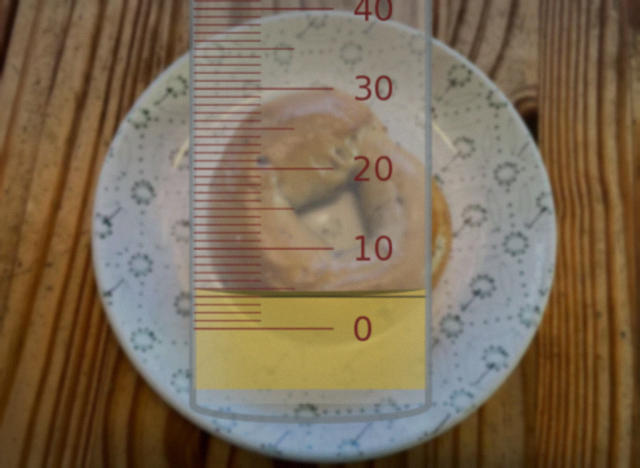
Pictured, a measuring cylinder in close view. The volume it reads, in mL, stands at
4 mL
